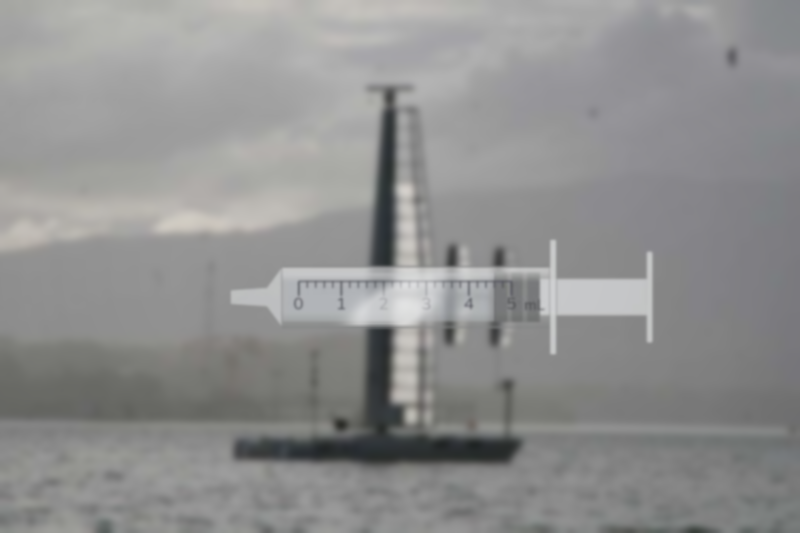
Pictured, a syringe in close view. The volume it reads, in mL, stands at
4.6 mL
